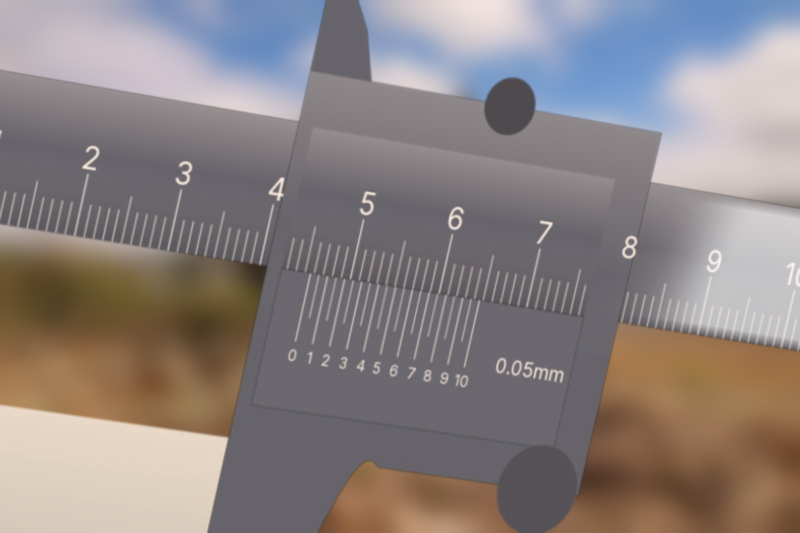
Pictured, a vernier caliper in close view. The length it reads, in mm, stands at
45.6 mm
